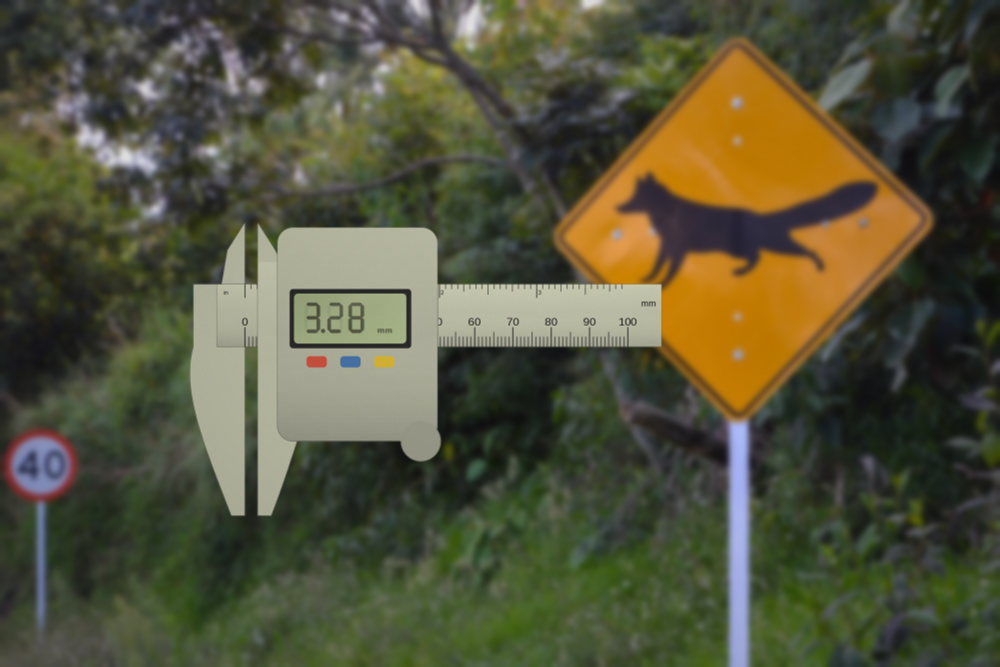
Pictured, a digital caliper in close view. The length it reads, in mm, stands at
3.28 mm
